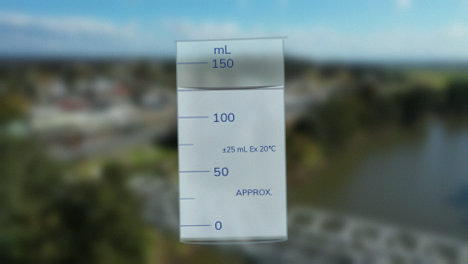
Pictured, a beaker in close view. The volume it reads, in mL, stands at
125 mL
